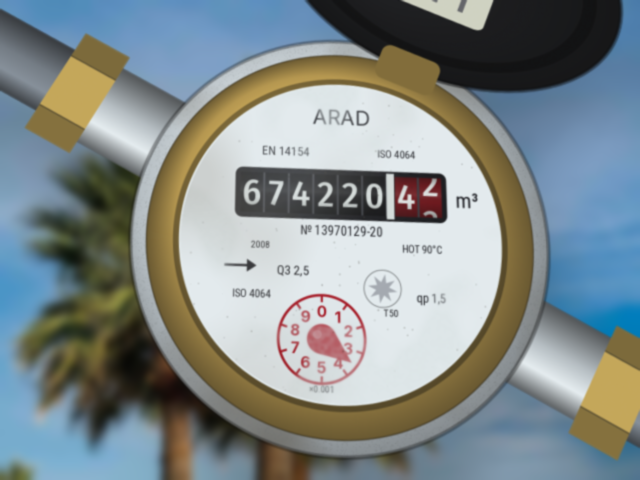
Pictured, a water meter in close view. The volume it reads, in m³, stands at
674220.423 m³
